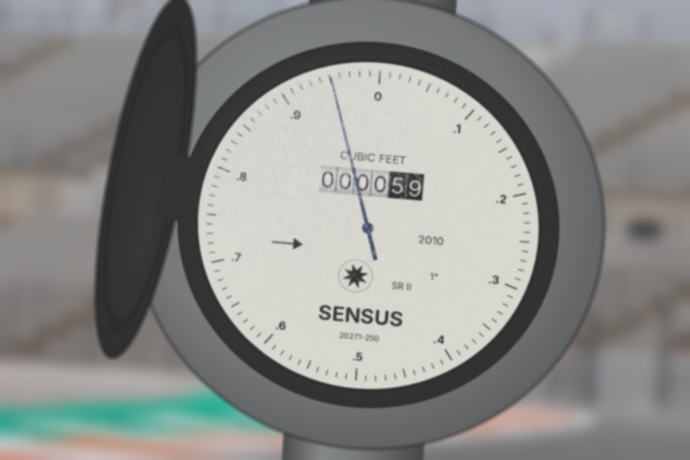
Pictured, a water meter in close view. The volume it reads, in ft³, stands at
58.95 ft³
